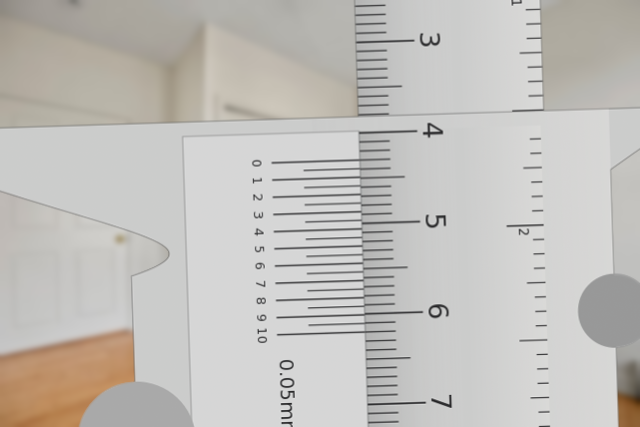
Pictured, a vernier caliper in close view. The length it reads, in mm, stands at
43.0 mm
